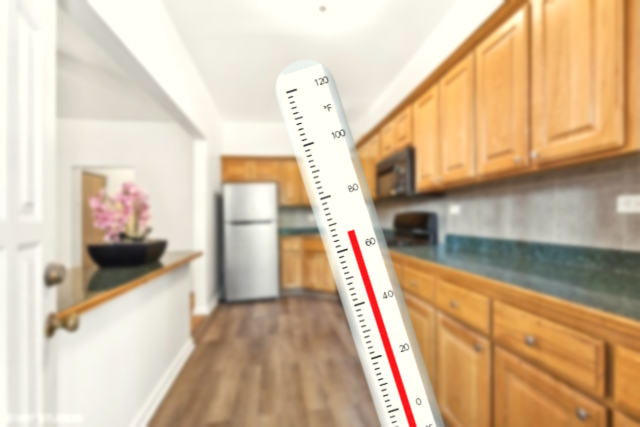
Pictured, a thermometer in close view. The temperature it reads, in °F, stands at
66 °F
